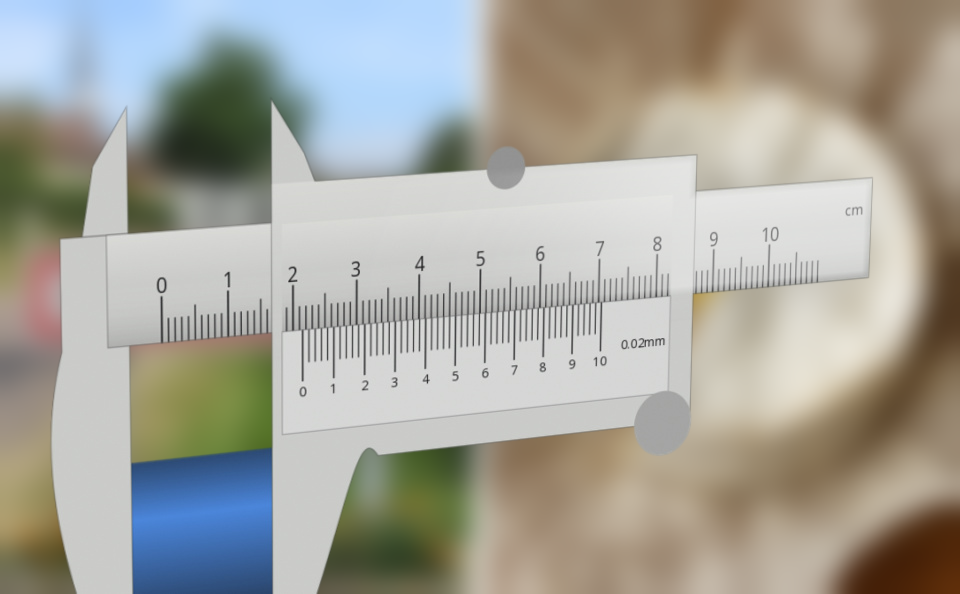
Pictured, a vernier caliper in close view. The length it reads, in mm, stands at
21.5 mm
